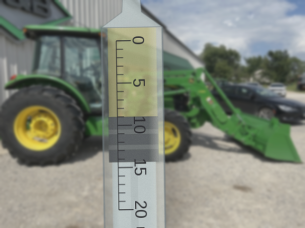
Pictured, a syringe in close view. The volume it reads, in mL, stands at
9 mL
